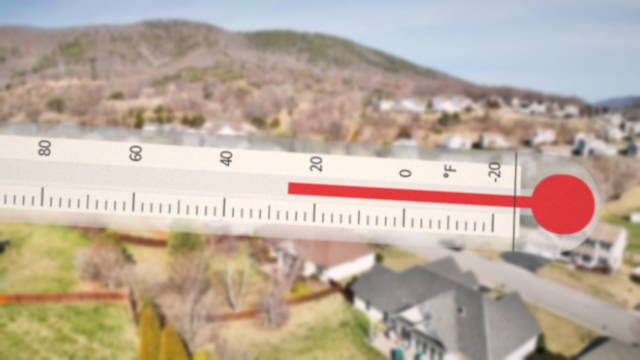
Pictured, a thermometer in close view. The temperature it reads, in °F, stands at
26 °F
